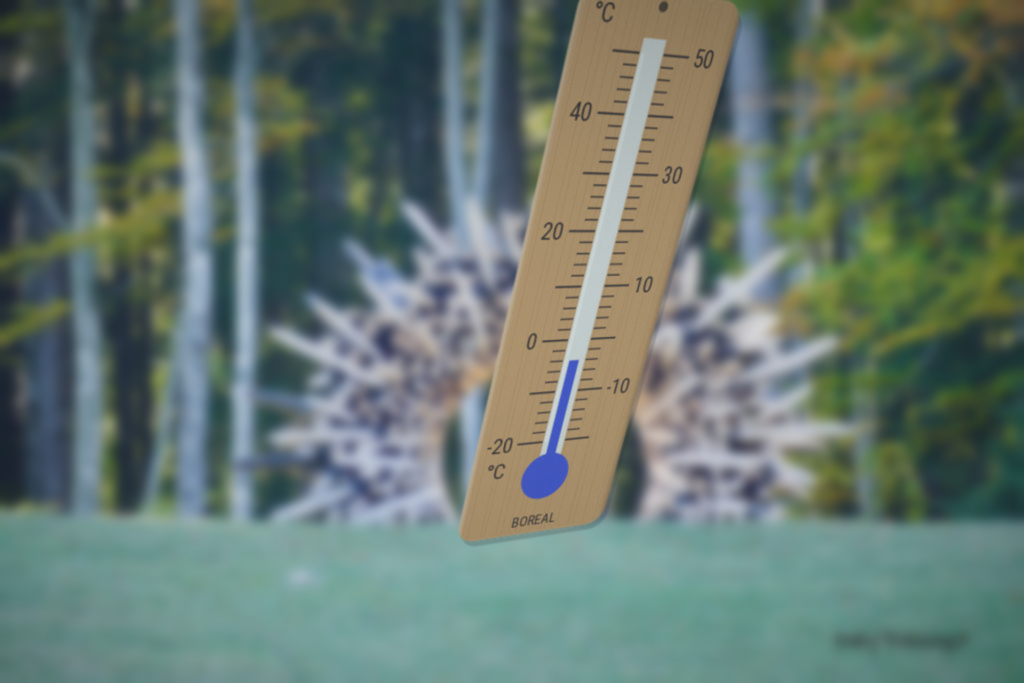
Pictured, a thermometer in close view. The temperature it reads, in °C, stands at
-4 °C
